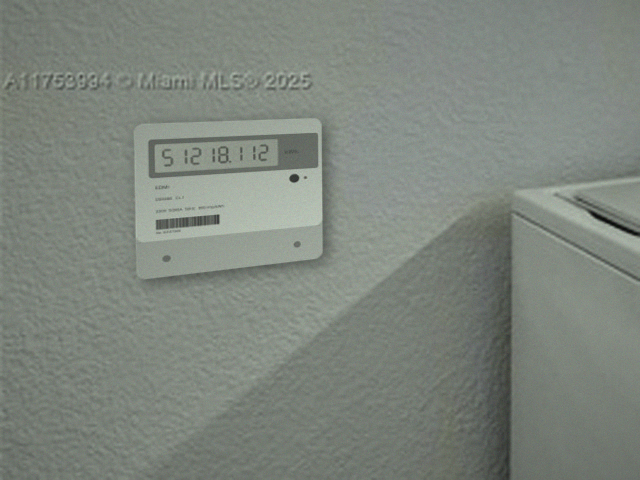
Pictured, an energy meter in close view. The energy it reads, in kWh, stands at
51218.112 kWh
